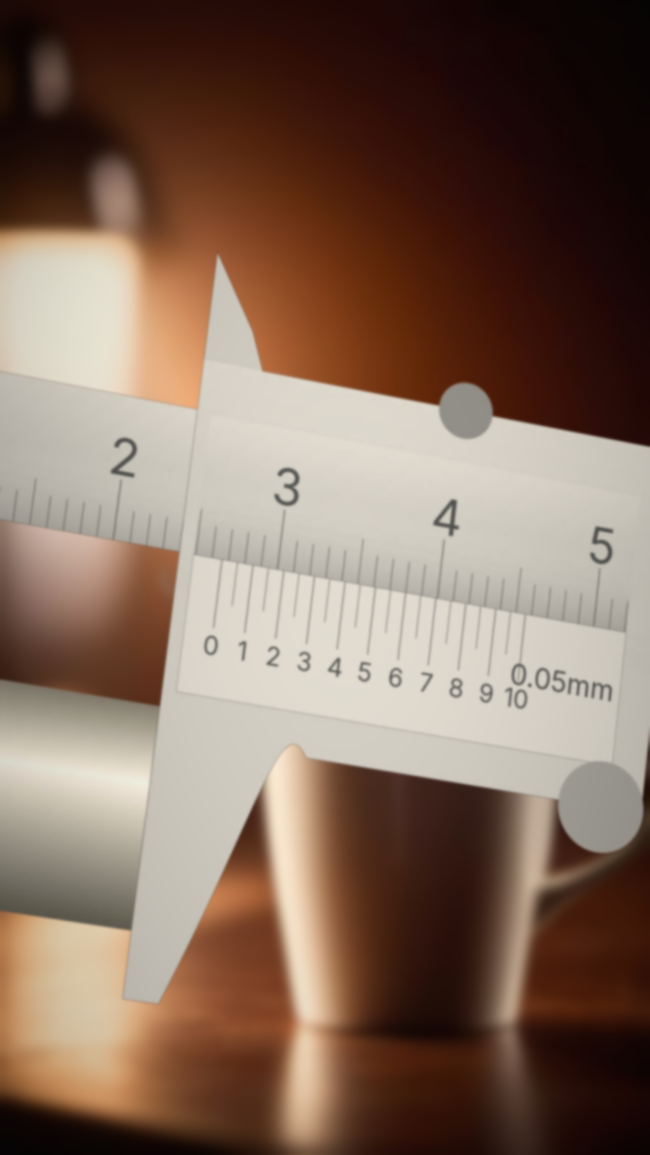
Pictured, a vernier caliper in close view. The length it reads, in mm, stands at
26.6 mm
